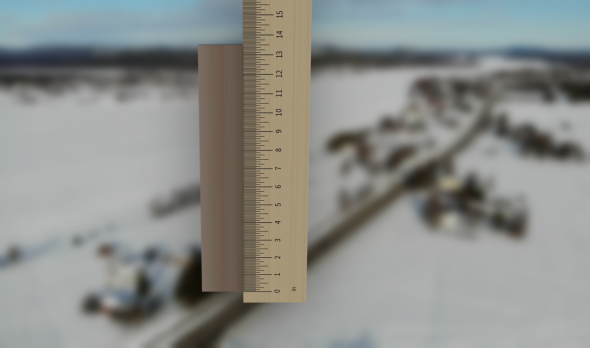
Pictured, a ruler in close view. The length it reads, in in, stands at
13.5 in
